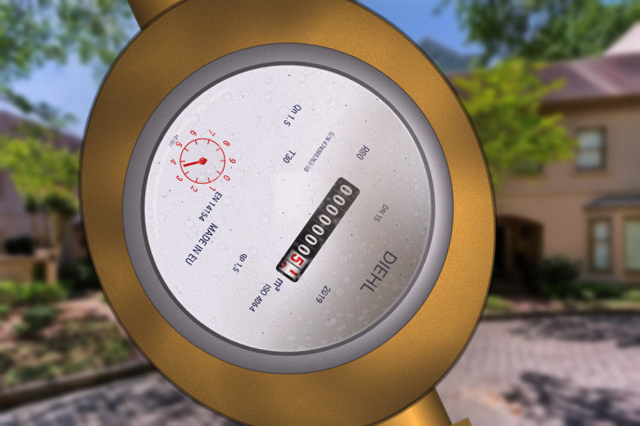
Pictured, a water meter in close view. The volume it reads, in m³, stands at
0.513 m³
